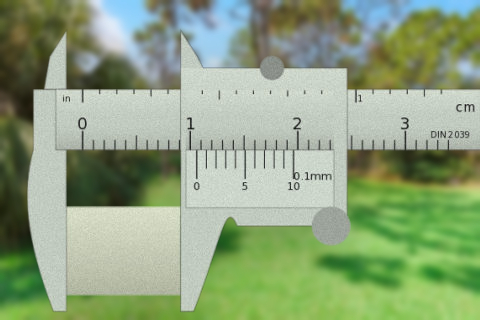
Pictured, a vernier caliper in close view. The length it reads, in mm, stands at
10.6 mm
